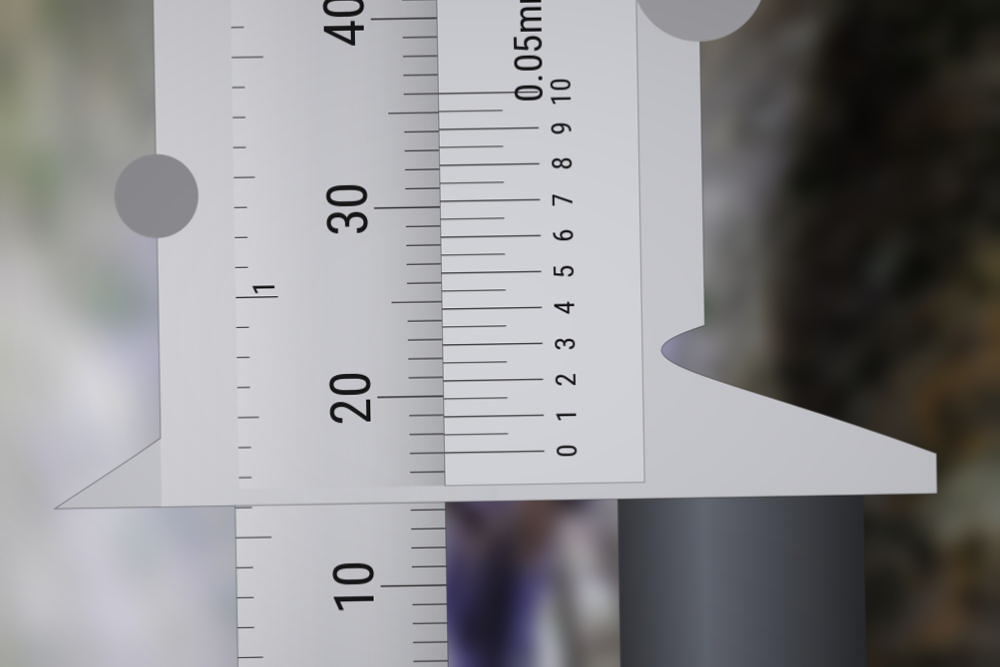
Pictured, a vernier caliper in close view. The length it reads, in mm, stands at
17.0 mm
